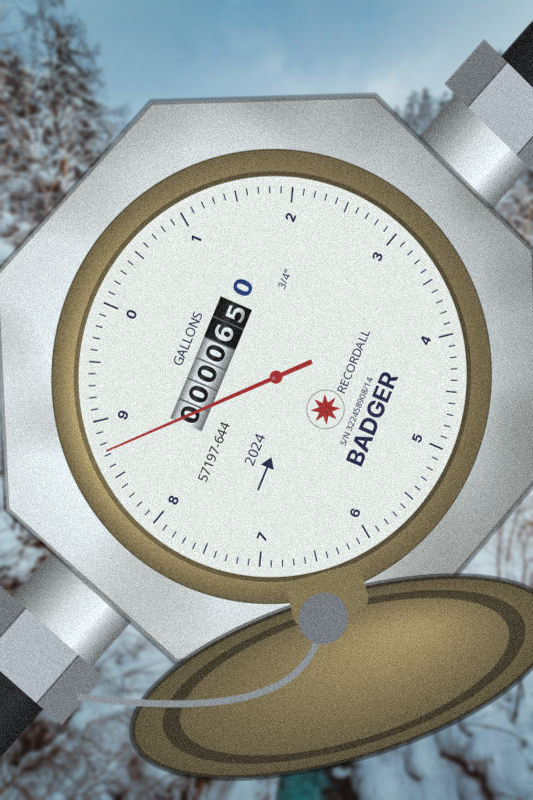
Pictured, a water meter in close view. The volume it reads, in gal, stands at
648.7 gal
